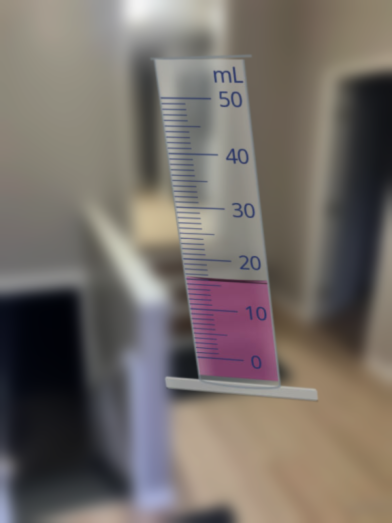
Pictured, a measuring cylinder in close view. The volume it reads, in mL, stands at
16 mL
